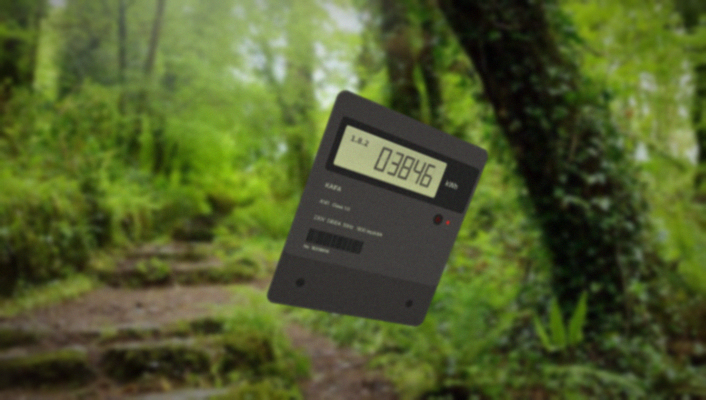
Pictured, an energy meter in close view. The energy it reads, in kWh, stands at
3846 kWh
